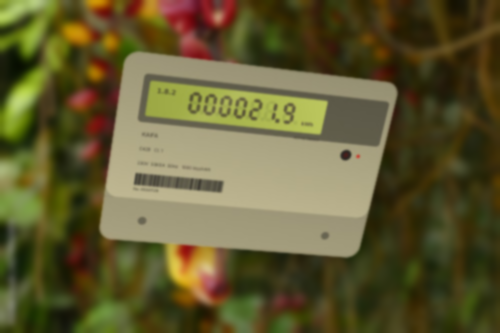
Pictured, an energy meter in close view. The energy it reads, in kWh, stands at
21.9 kWh
